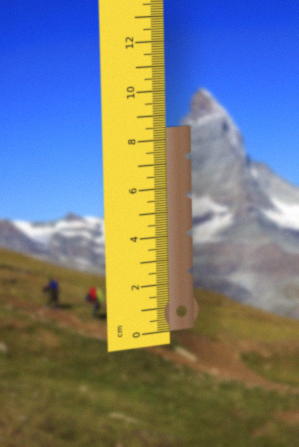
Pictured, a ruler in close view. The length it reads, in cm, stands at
8.5 cm
